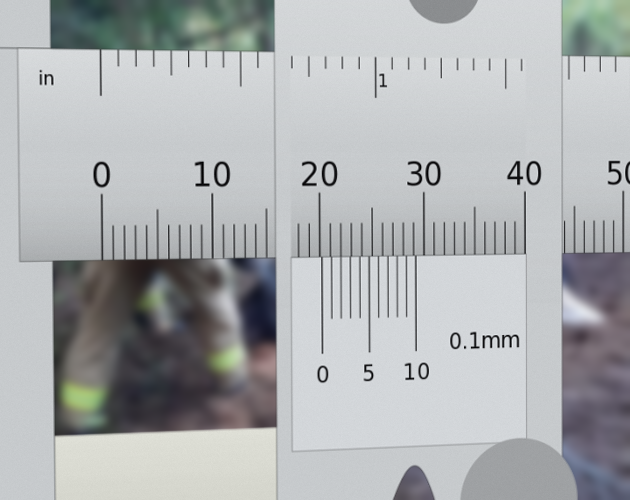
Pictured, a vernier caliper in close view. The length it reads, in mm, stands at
20.2 mm
